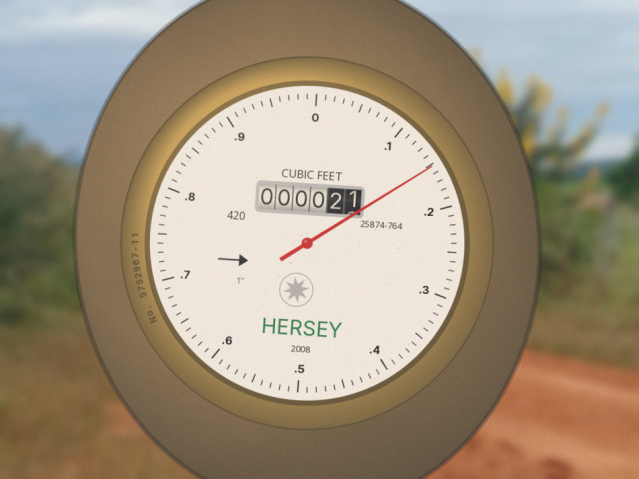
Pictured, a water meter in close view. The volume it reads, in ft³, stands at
21.15 ft³
